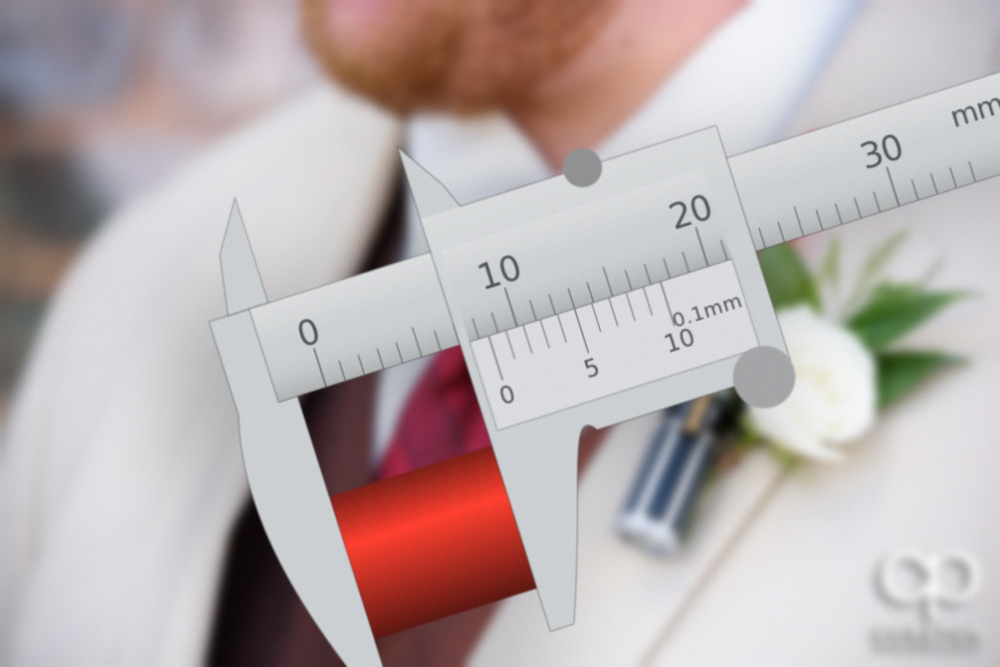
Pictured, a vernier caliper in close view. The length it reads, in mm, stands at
8.5 mm
